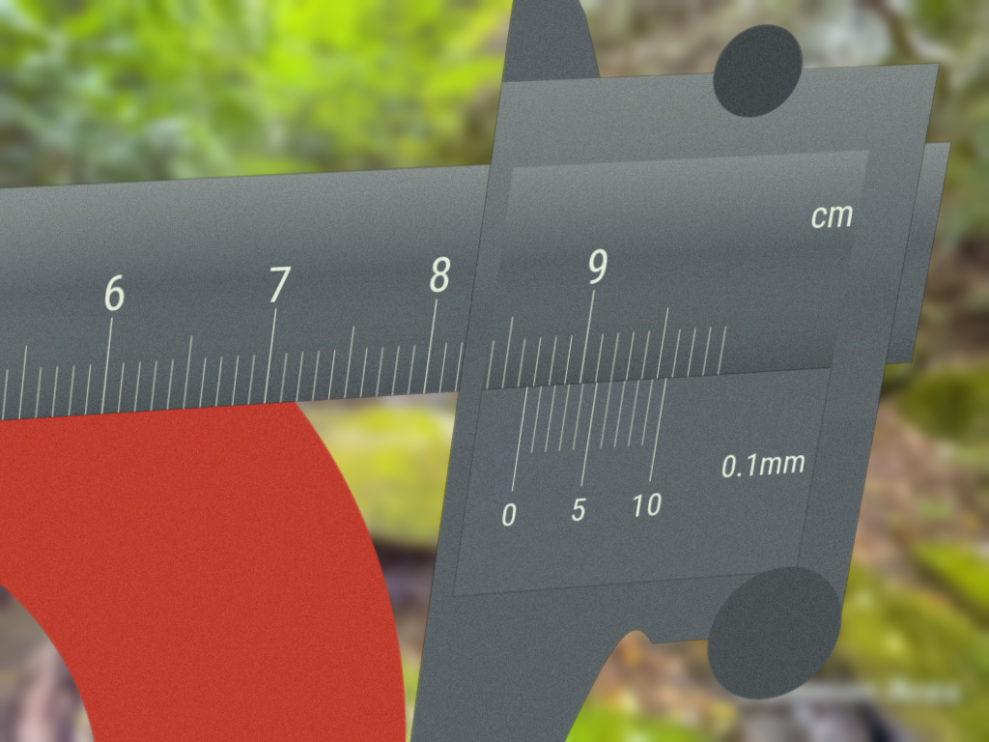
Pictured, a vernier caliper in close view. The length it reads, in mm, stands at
86.6 mm
